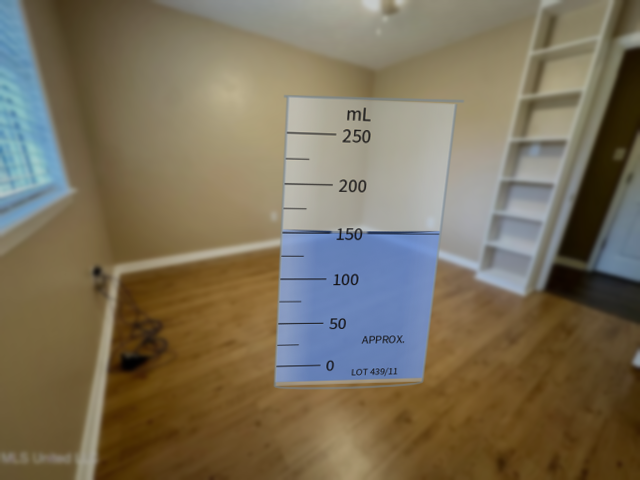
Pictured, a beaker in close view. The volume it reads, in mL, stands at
150 mL
